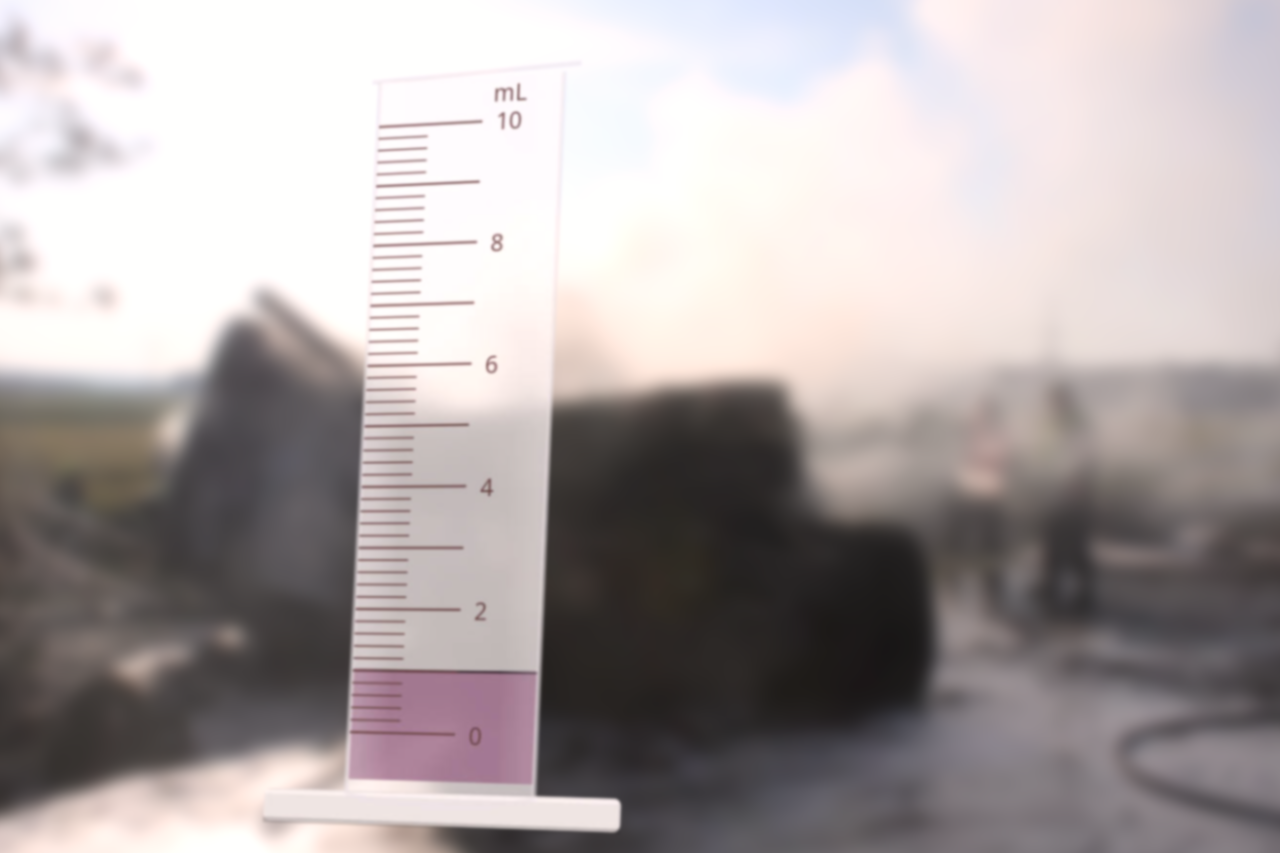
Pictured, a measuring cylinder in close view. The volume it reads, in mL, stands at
1 mL
